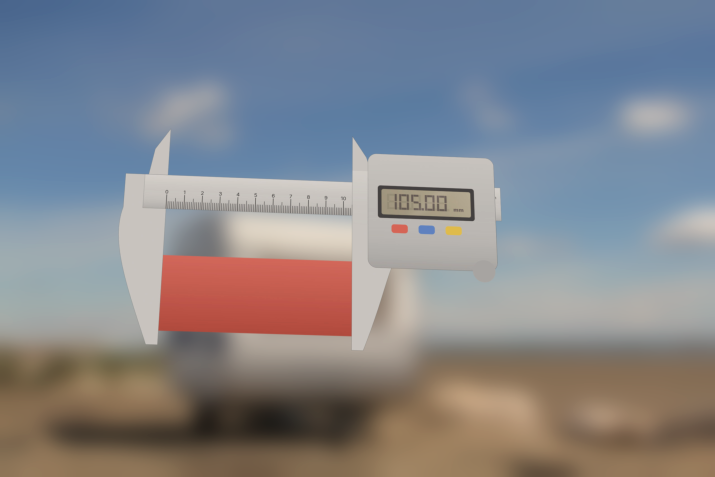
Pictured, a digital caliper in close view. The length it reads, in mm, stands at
105.00 mm
